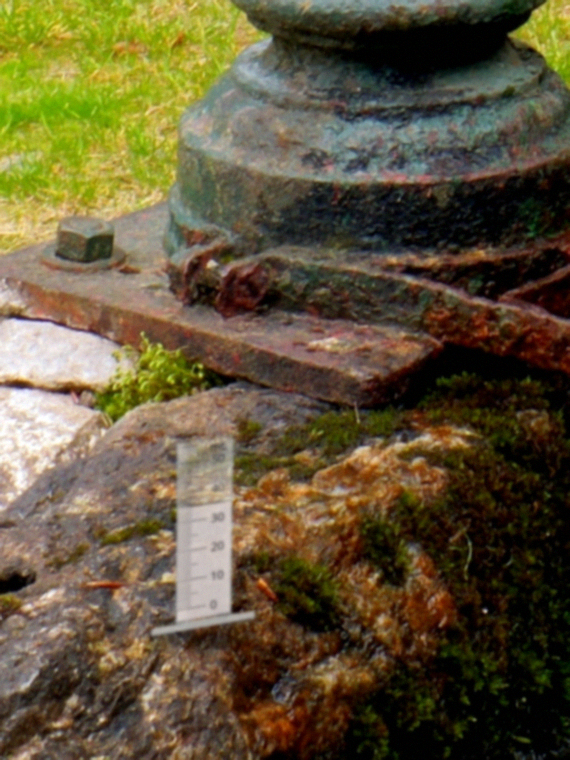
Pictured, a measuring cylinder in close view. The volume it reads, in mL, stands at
35 mL
